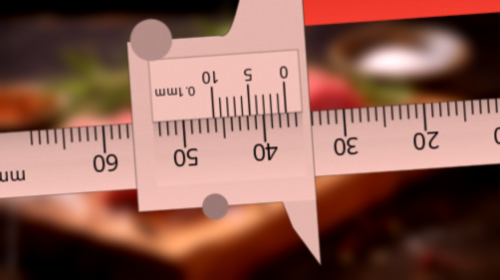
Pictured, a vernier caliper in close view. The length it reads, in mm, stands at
37.2 mm
